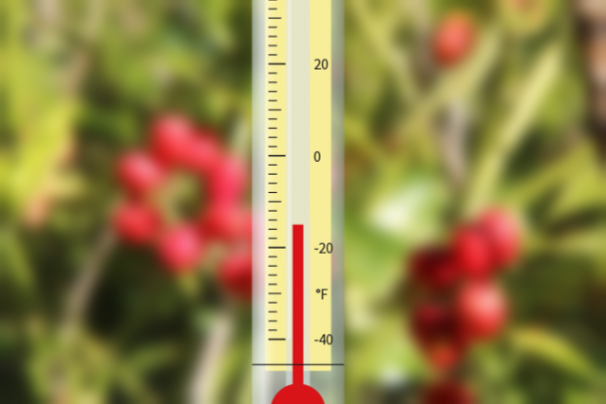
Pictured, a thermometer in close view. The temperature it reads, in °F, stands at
-15 °F
